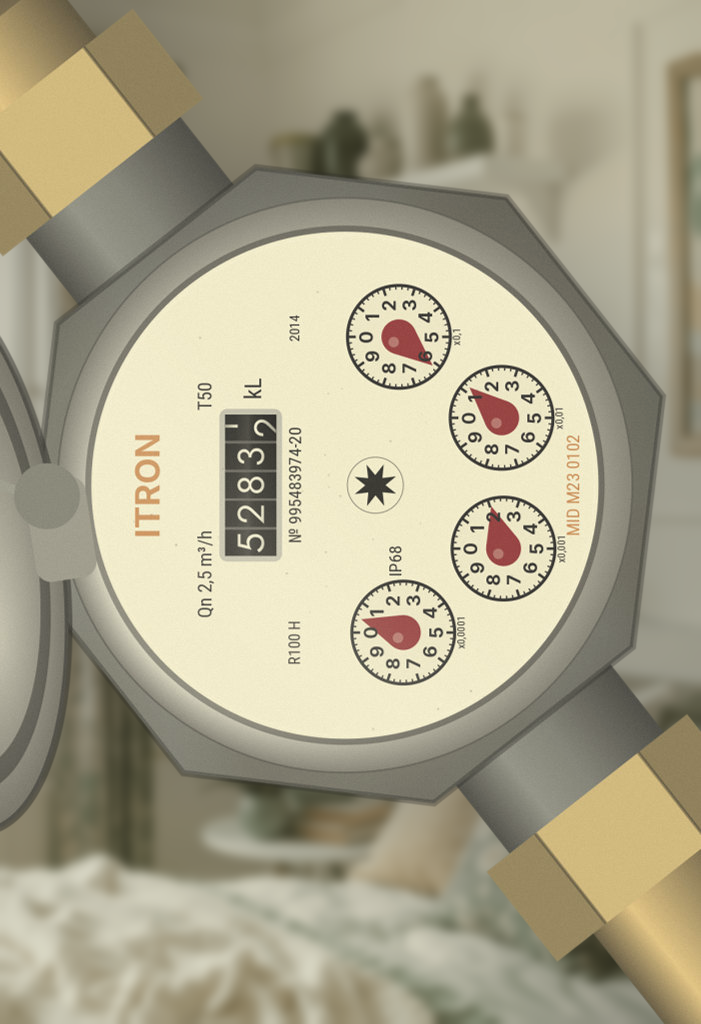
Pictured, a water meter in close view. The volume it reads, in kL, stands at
52831.6120 kL
